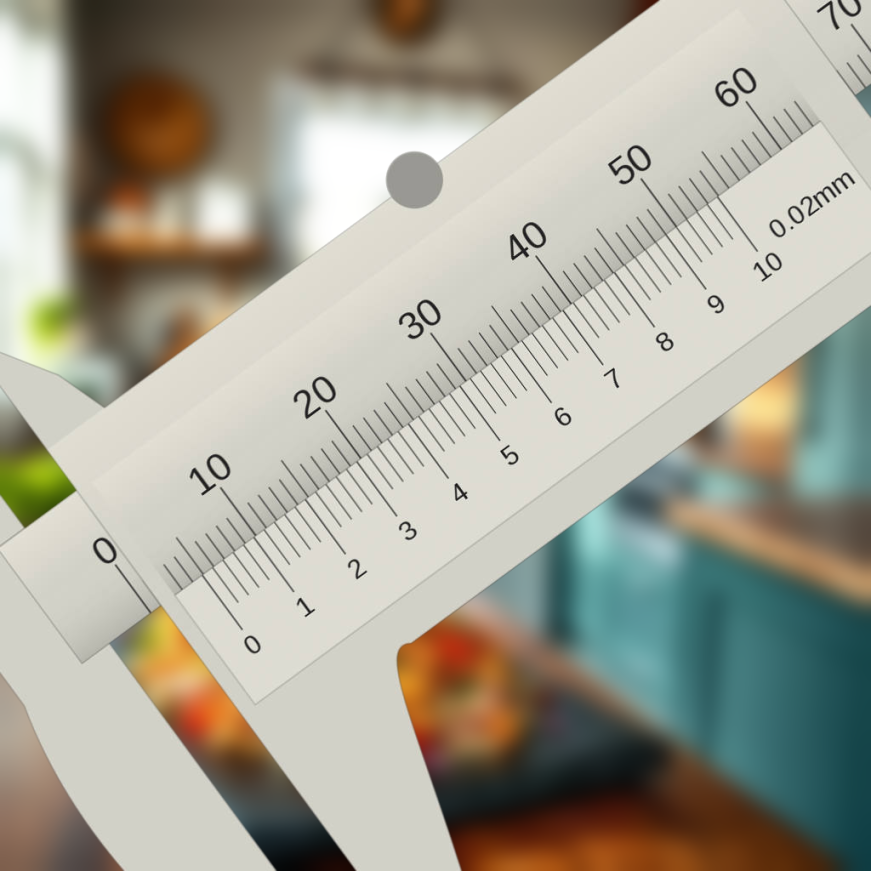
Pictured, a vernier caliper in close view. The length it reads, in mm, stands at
4.9 mm
